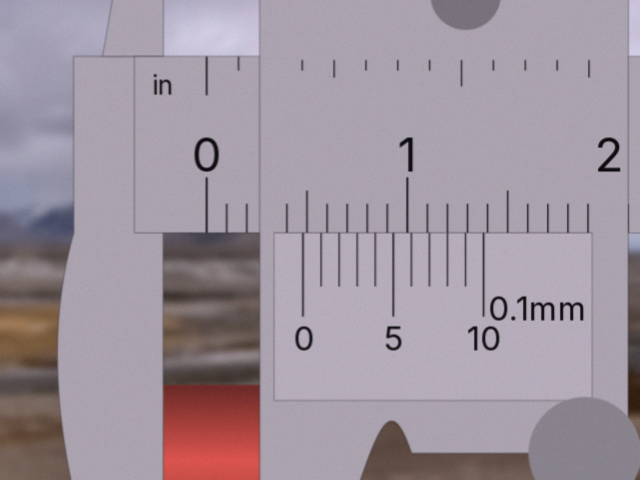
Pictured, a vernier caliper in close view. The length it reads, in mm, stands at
4.8 mm
